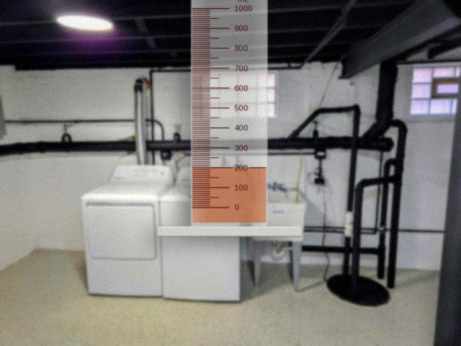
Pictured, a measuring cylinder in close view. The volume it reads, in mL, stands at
200 mL
